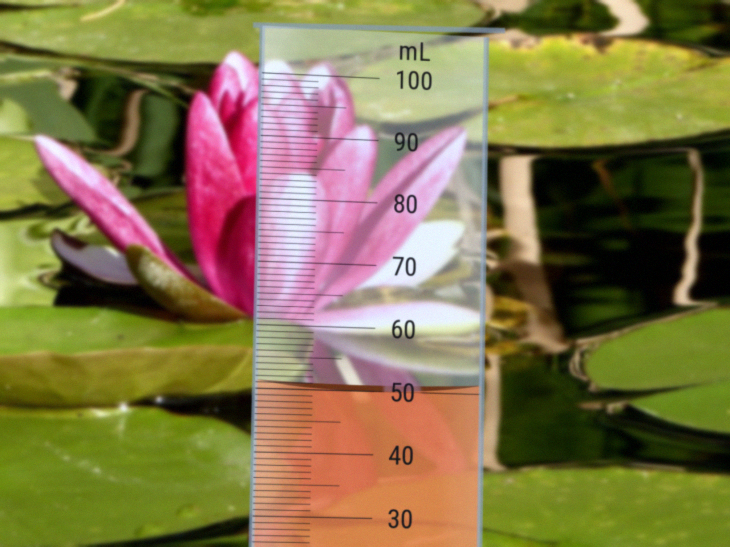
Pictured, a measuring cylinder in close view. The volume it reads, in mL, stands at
50 mL
